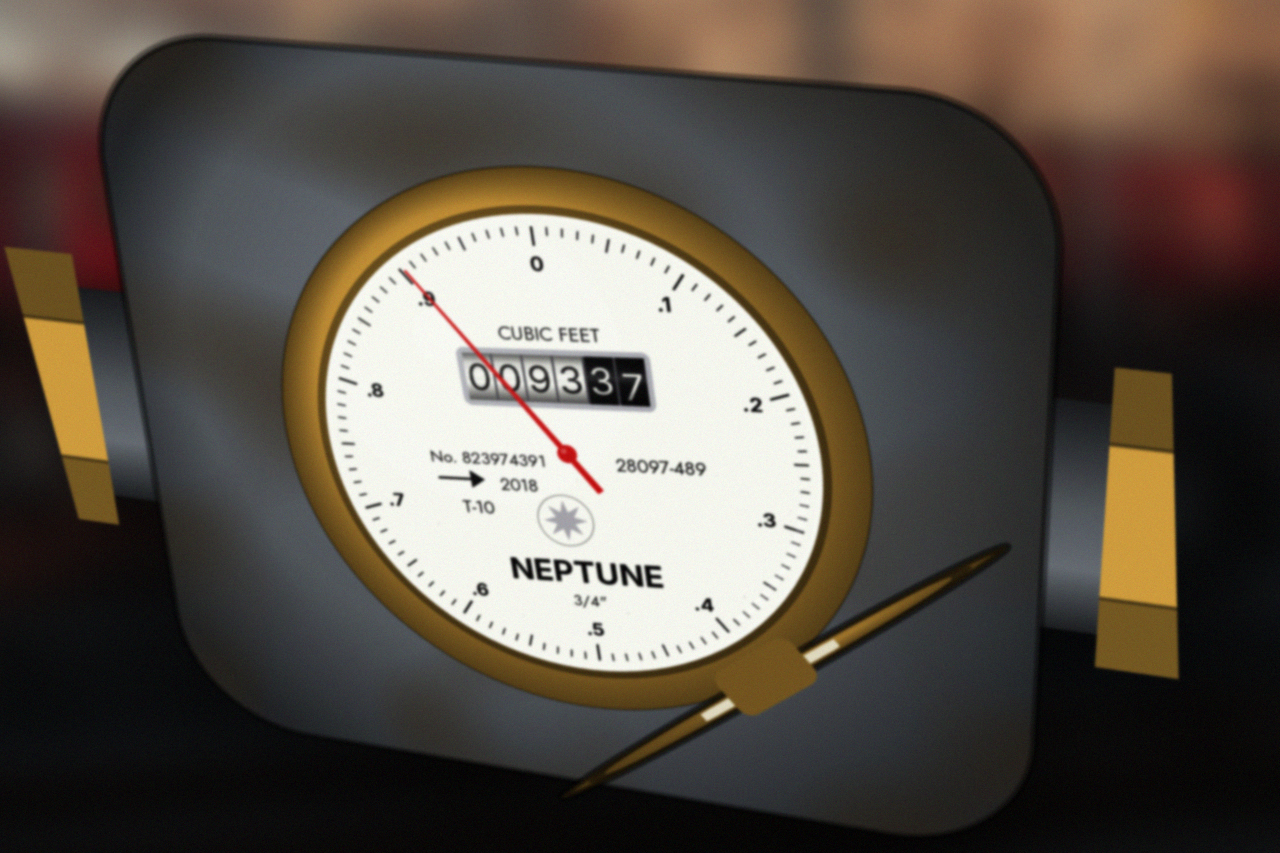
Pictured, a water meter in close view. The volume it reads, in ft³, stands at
9336.90 ft³
